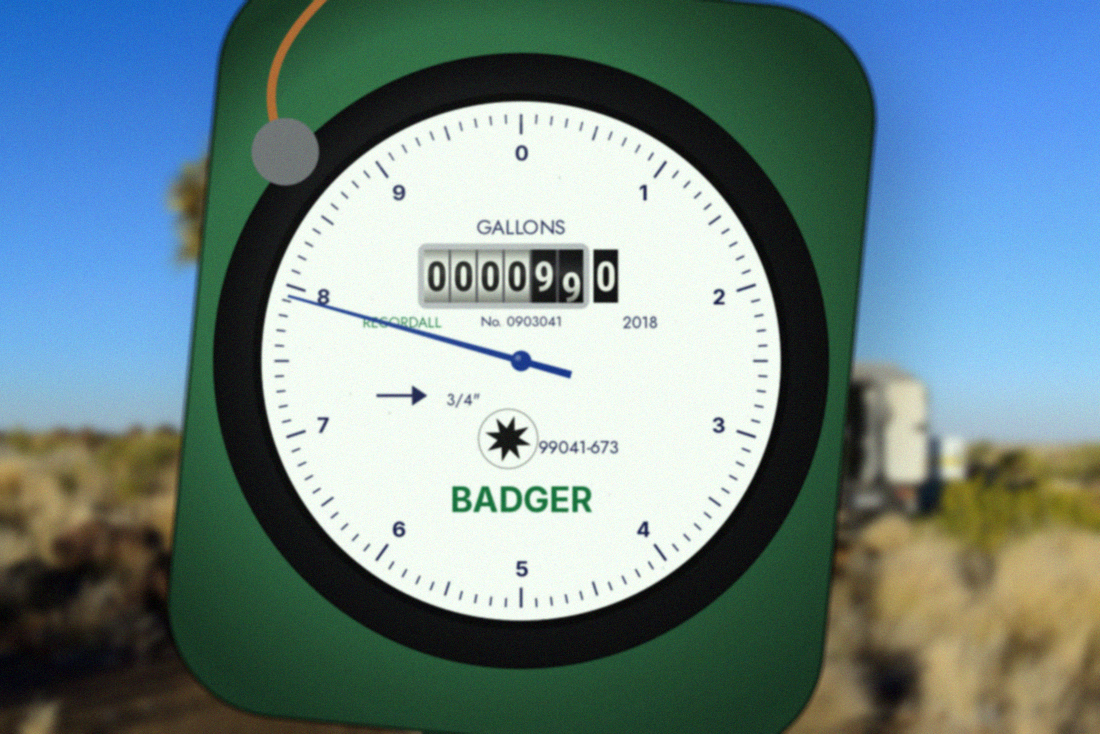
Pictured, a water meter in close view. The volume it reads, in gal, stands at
987.9 gal
